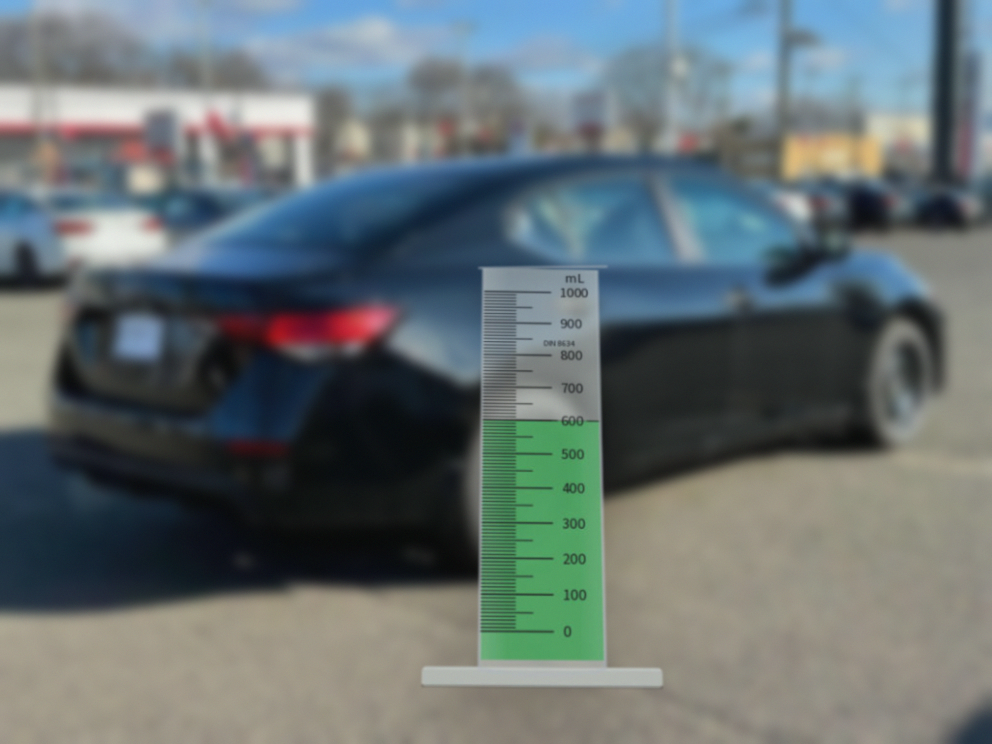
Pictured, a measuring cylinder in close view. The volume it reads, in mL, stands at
600 mL
